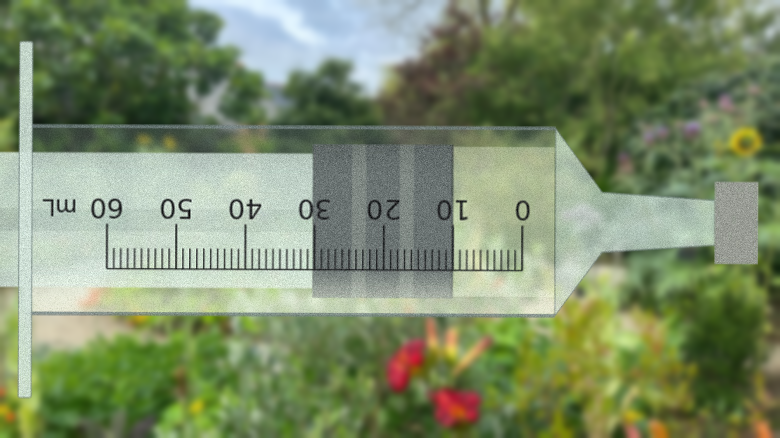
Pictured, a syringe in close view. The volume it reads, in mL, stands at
10 mL
